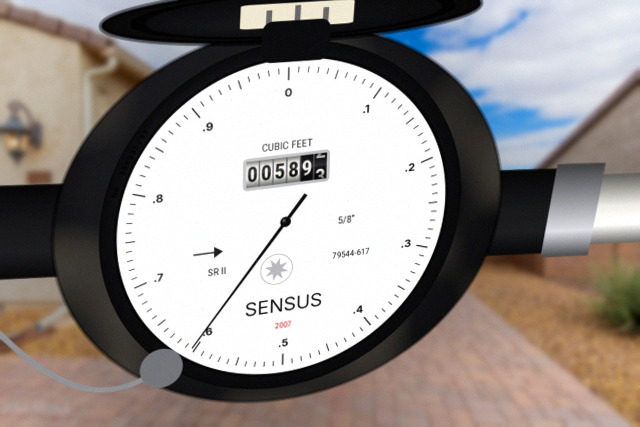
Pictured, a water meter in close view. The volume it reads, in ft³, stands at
5892.60 ft³
